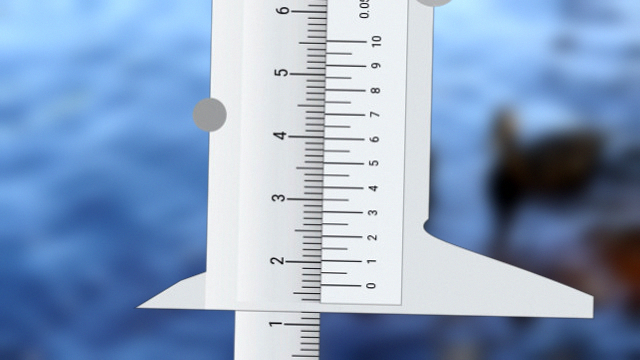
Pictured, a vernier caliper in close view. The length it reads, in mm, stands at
16.4 mm
